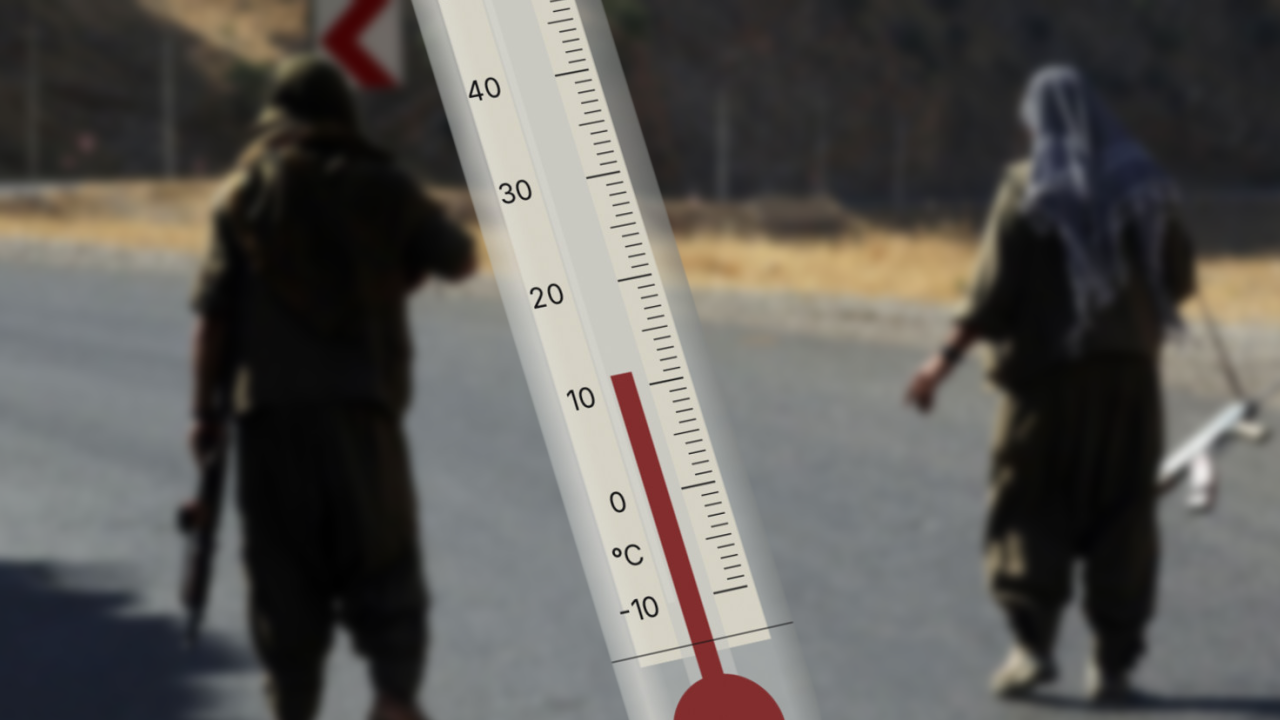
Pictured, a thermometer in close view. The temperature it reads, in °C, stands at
11.5 °C
